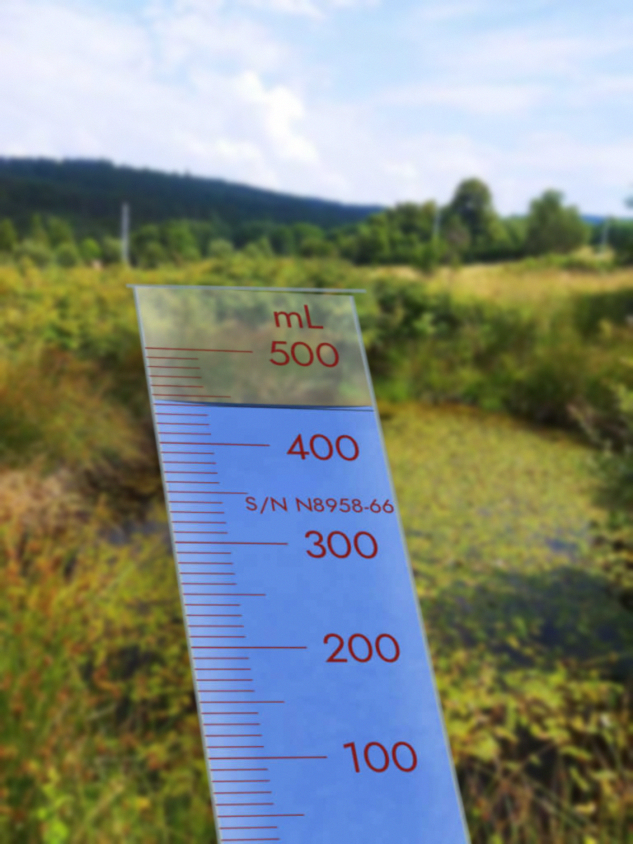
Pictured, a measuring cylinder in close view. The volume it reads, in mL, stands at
440 mL
